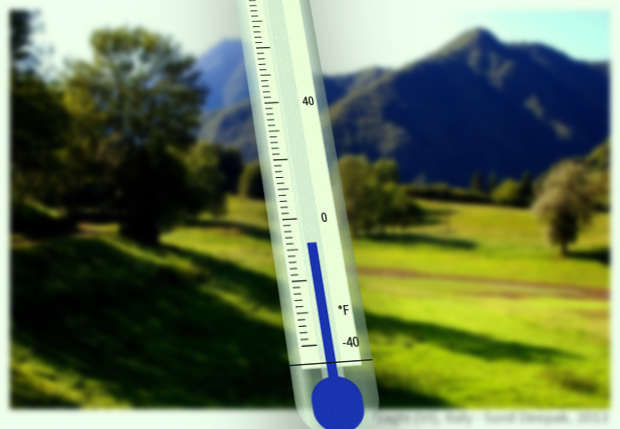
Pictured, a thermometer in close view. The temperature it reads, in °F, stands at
-8 °F
